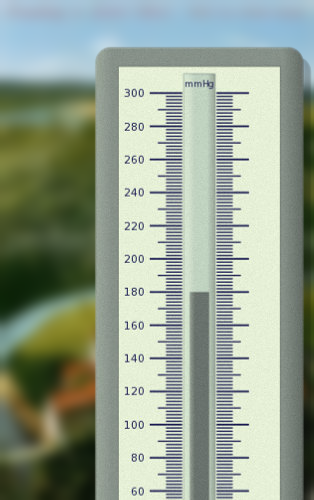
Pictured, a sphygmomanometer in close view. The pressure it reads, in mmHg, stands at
180 mmHg
